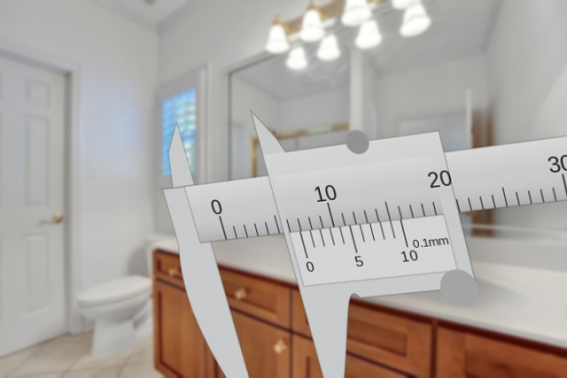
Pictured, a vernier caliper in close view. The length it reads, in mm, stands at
6.9 mm
